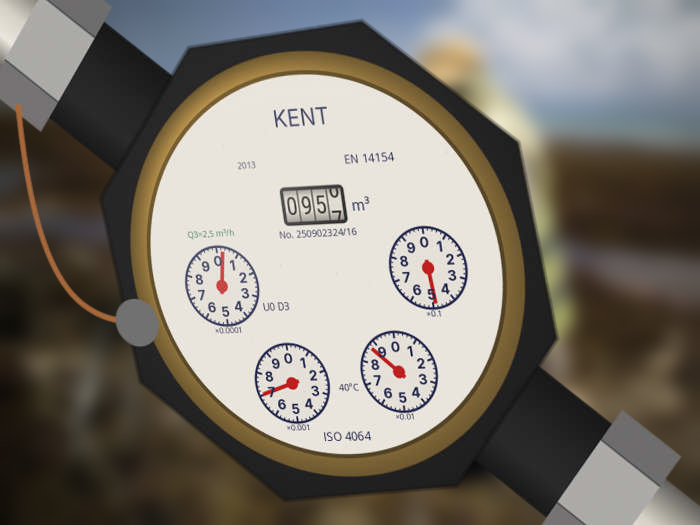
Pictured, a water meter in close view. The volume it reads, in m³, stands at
956.4870 m³
